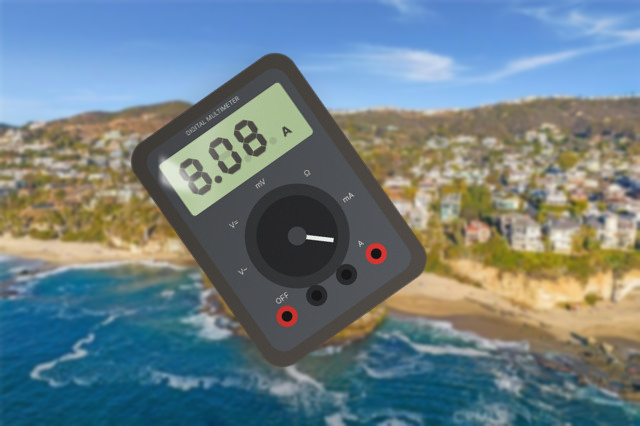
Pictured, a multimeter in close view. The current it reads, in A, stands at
8.08 A
